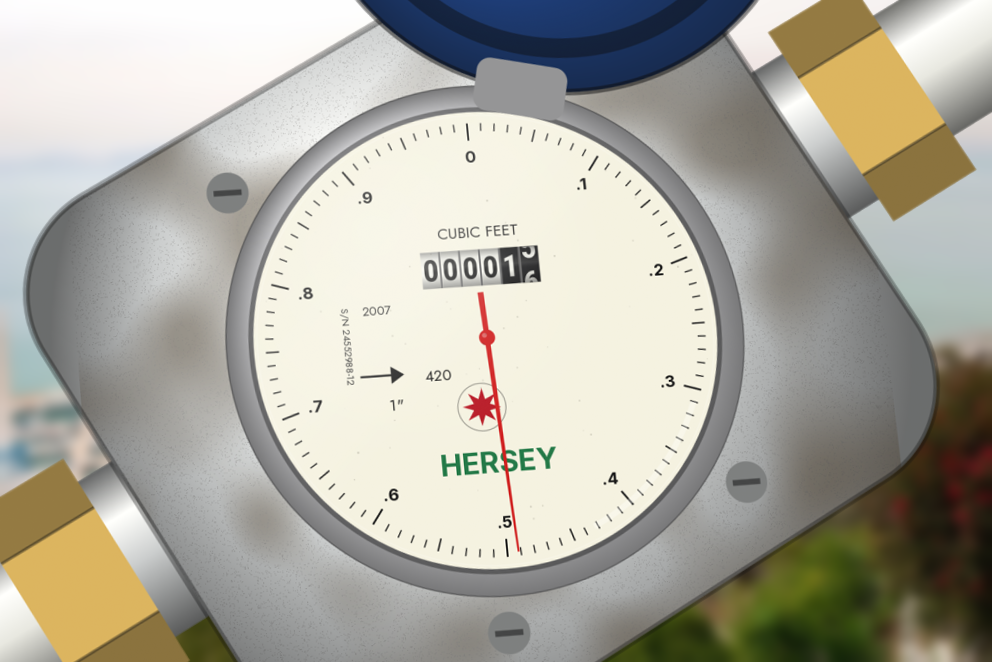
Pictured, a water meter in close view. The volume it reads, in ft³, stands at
15.49 ft³
